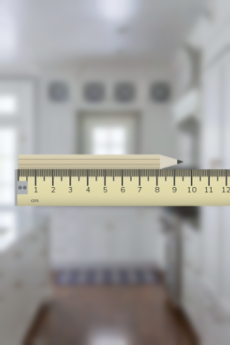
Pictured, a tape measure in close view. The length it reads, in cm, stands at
9.5 cm
